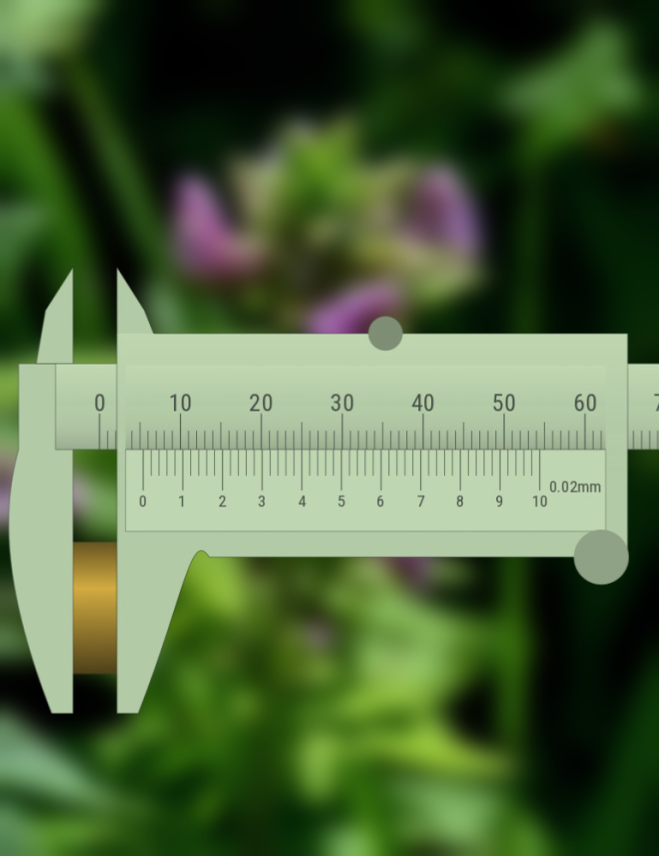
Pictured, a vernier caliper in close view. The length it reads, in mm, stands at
5.4 mm
